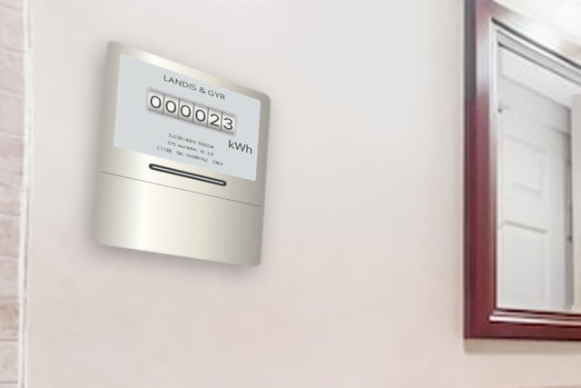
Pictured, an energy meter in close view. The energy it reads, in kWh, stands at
23 kWh
